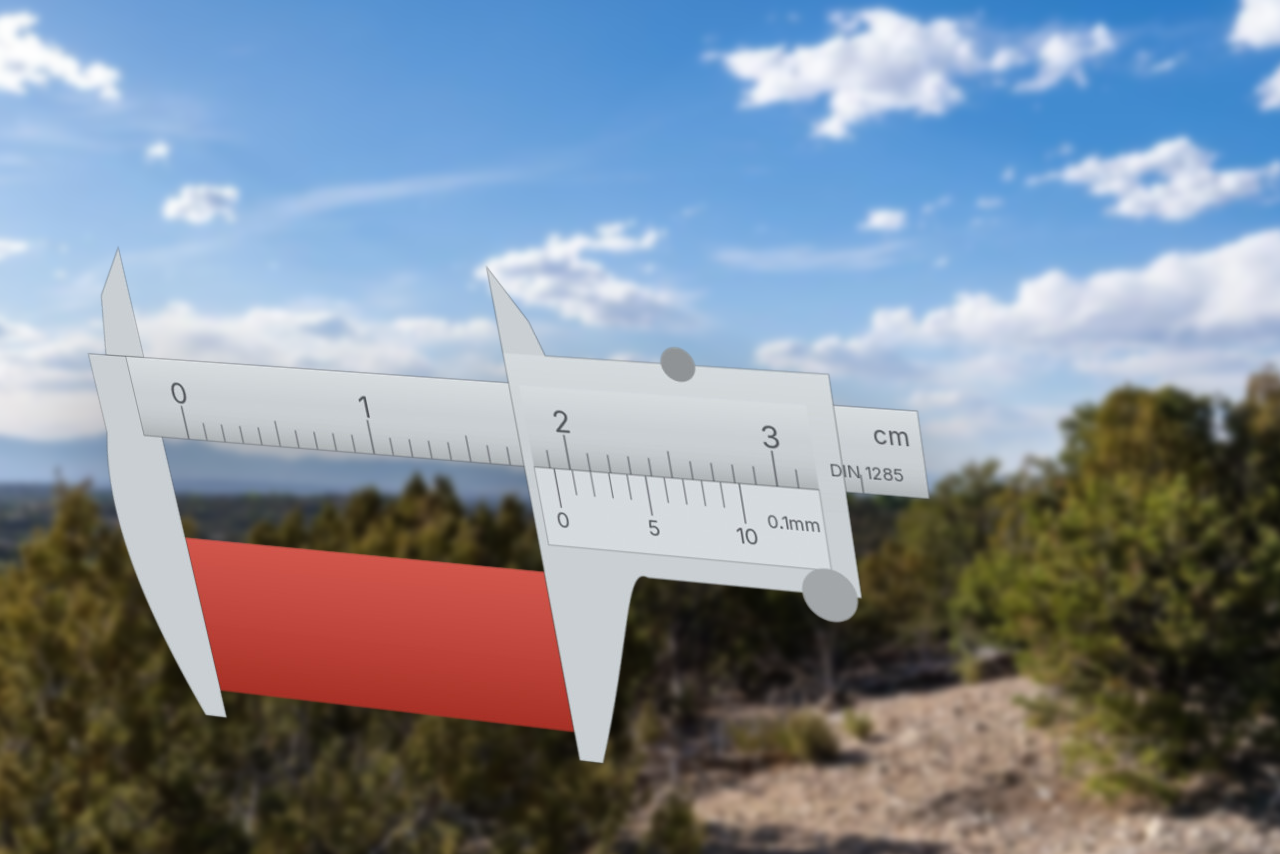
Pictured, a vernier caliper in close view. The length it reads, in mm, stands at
19.2 mm
